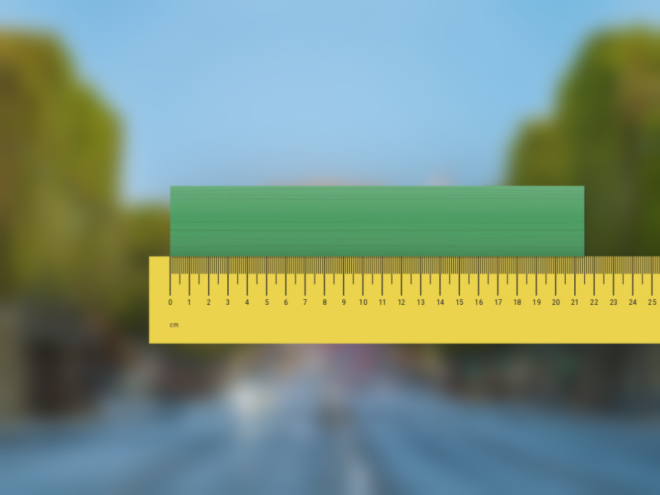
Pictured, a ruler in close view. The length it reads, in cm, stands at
21.5 cm
